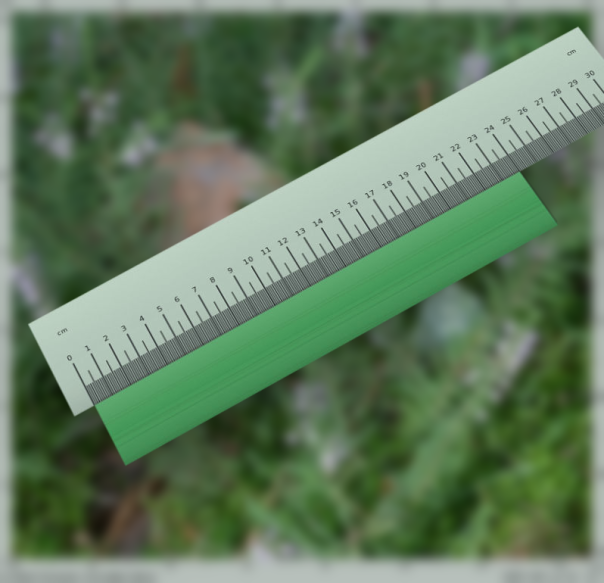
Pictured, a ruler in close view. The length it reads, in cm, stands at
24 cm
